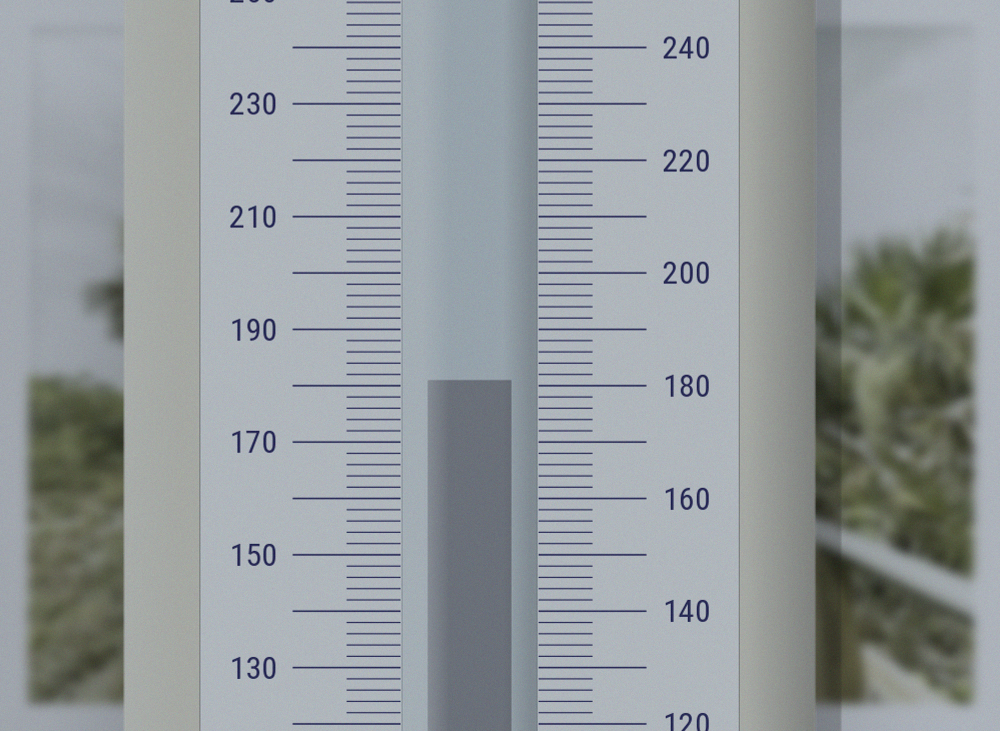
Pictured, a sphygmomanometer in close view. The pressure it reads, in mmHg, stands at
181 mmHg
